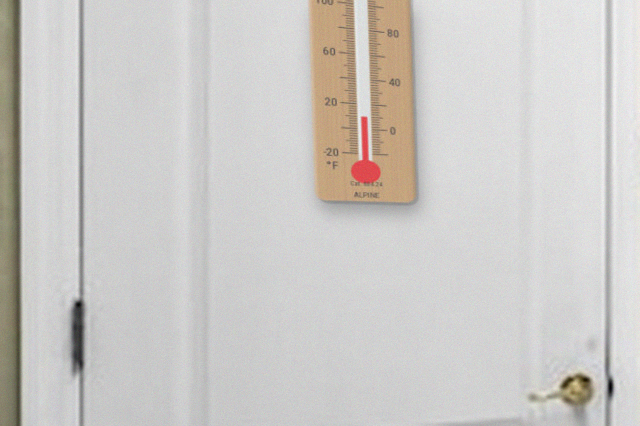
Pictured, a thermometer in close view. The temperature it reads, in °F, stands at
10 °F
